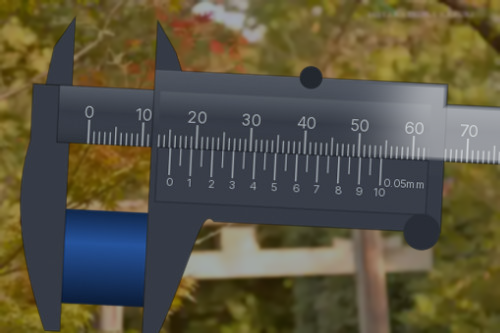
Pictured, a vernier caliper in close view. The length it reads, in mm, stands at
15.2 mm
